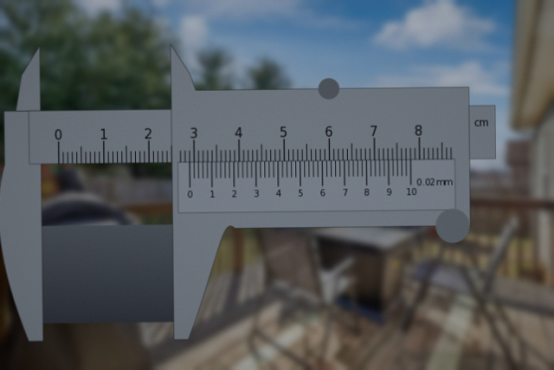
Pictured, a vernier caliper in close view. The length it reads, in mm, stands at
29.0 mm
